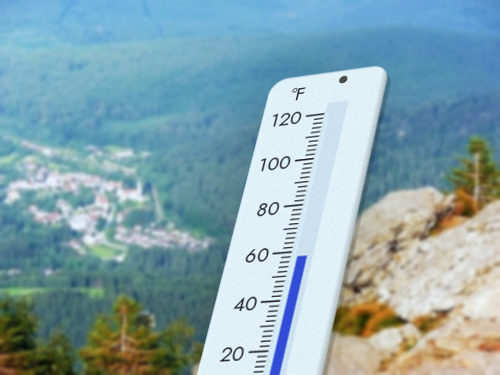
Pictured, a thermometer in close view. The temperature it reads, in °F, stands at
58 °F
